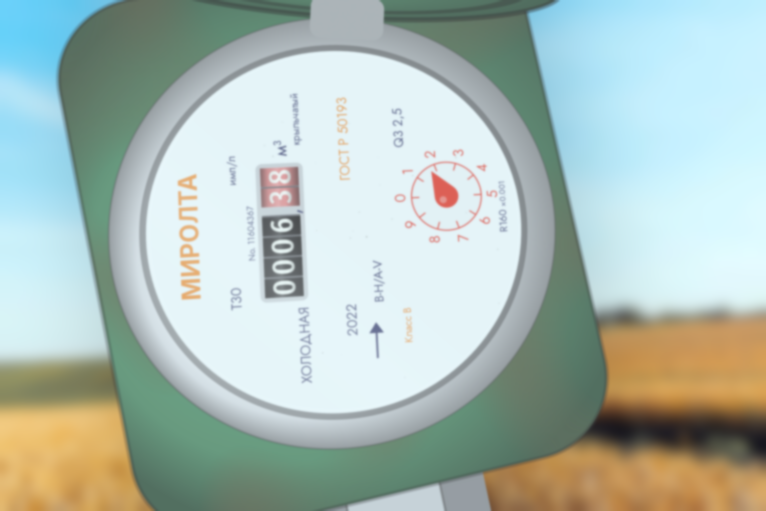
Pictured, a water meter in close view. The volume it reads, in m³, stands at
6.381 m³
